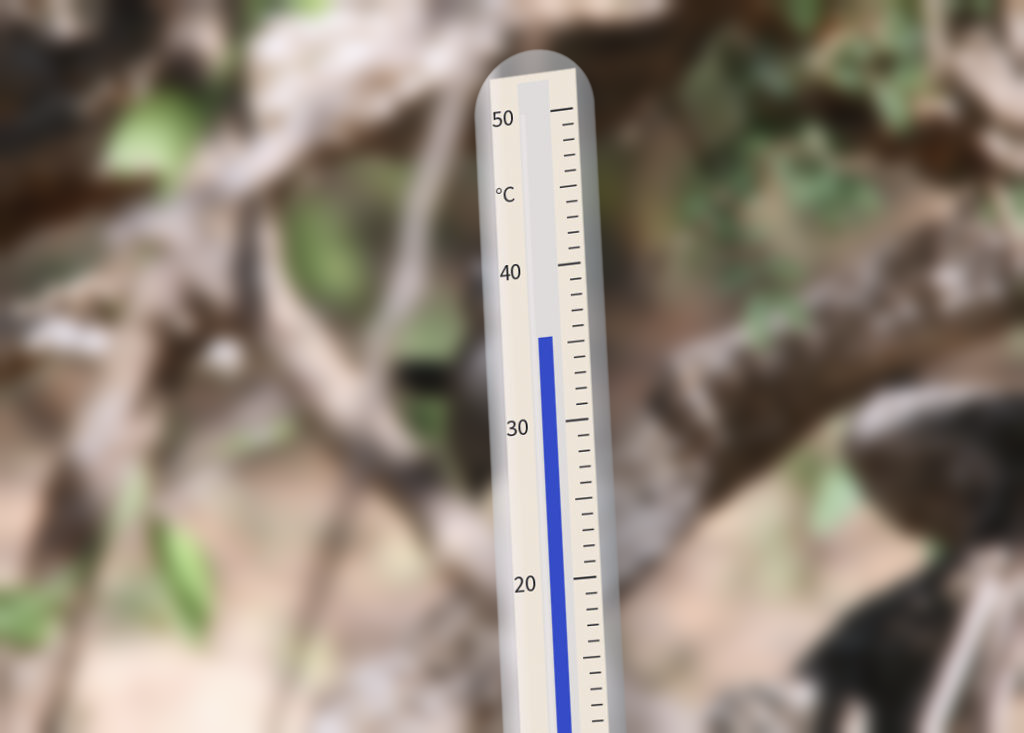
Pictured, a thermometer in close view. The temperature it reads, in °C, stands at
35.5 °C
